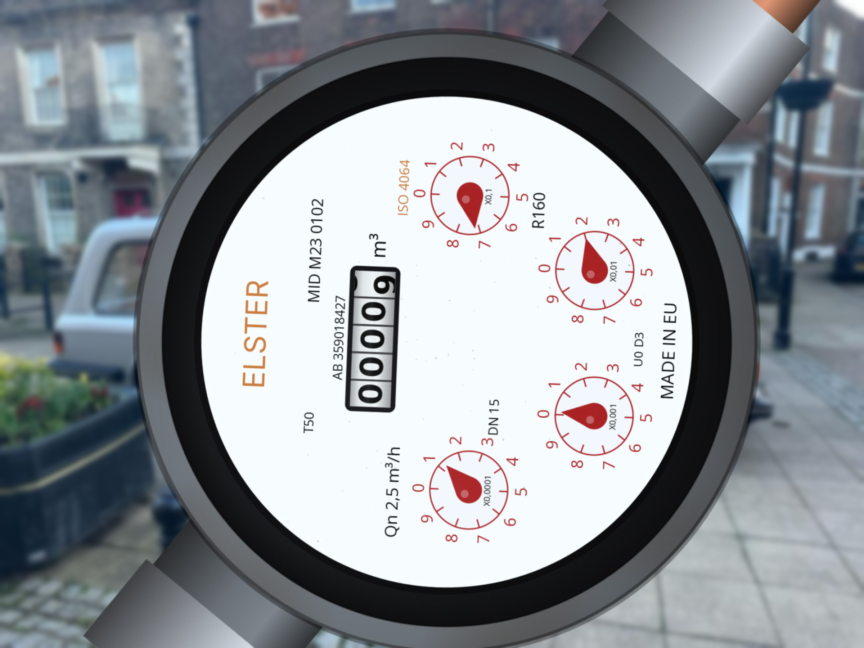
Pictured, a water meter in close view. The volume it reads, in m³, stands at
8.7201 m³
